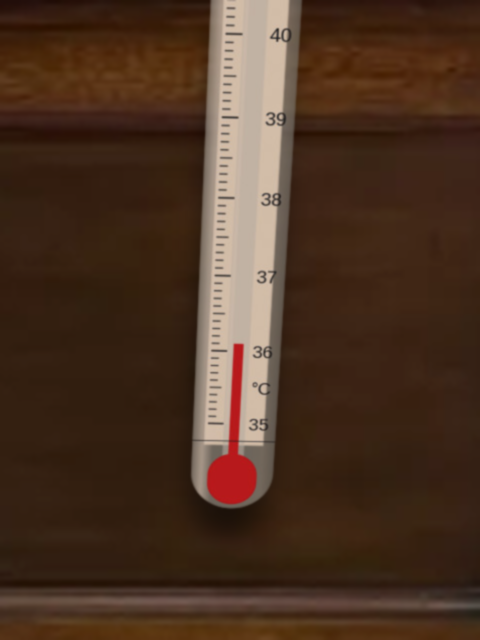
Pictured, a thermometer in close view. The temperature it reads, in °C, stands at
36.1 °C
